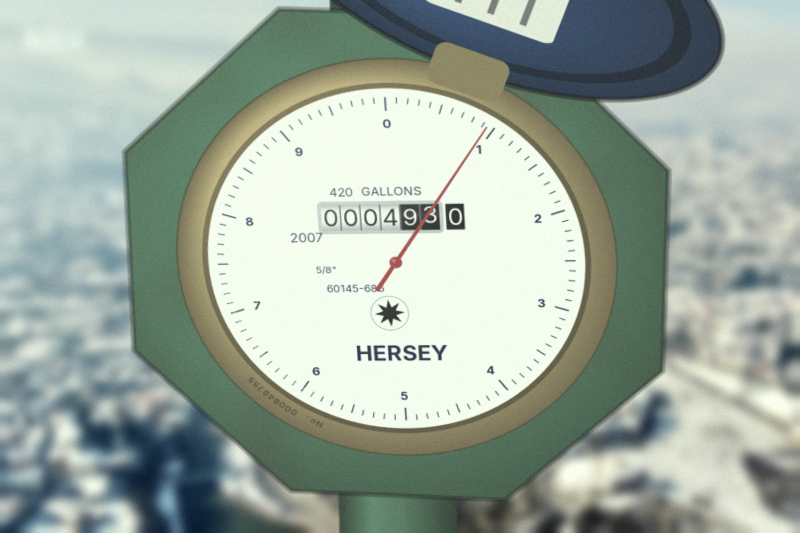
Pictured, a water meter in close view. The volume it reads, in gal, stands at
4930.9 gal
